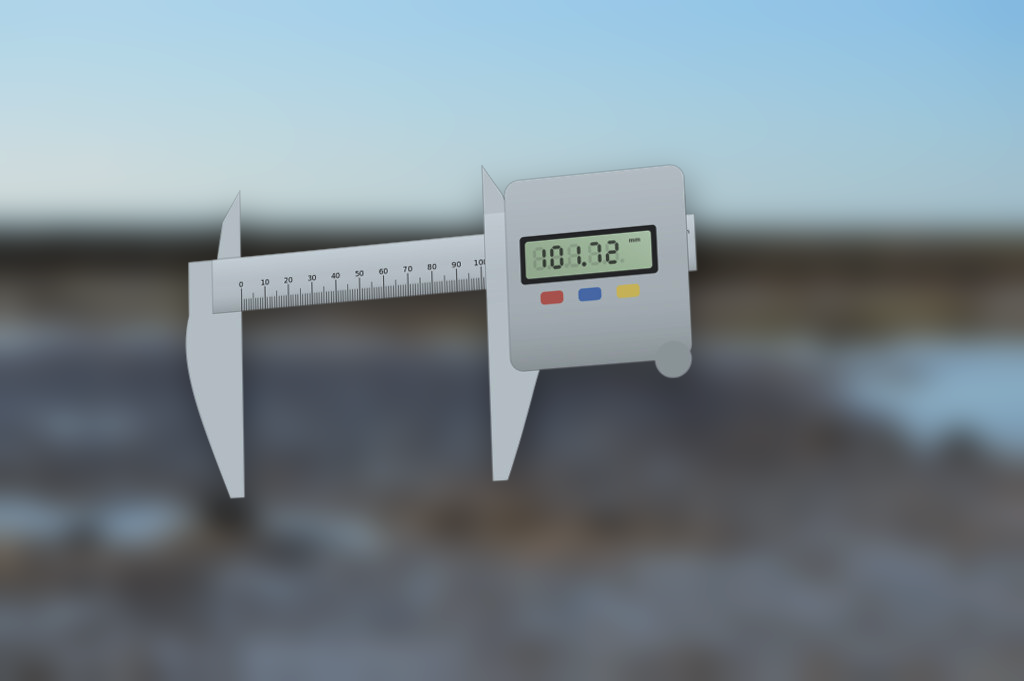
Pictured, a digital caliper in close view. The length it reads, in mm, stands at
101.72 mm
